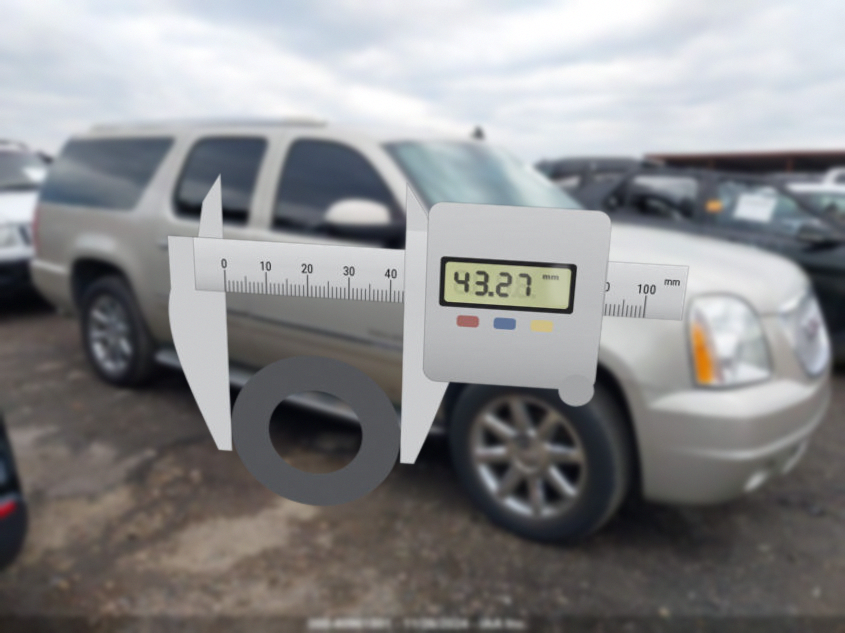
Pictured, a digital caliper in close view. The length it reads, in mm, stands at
43.27 mm
